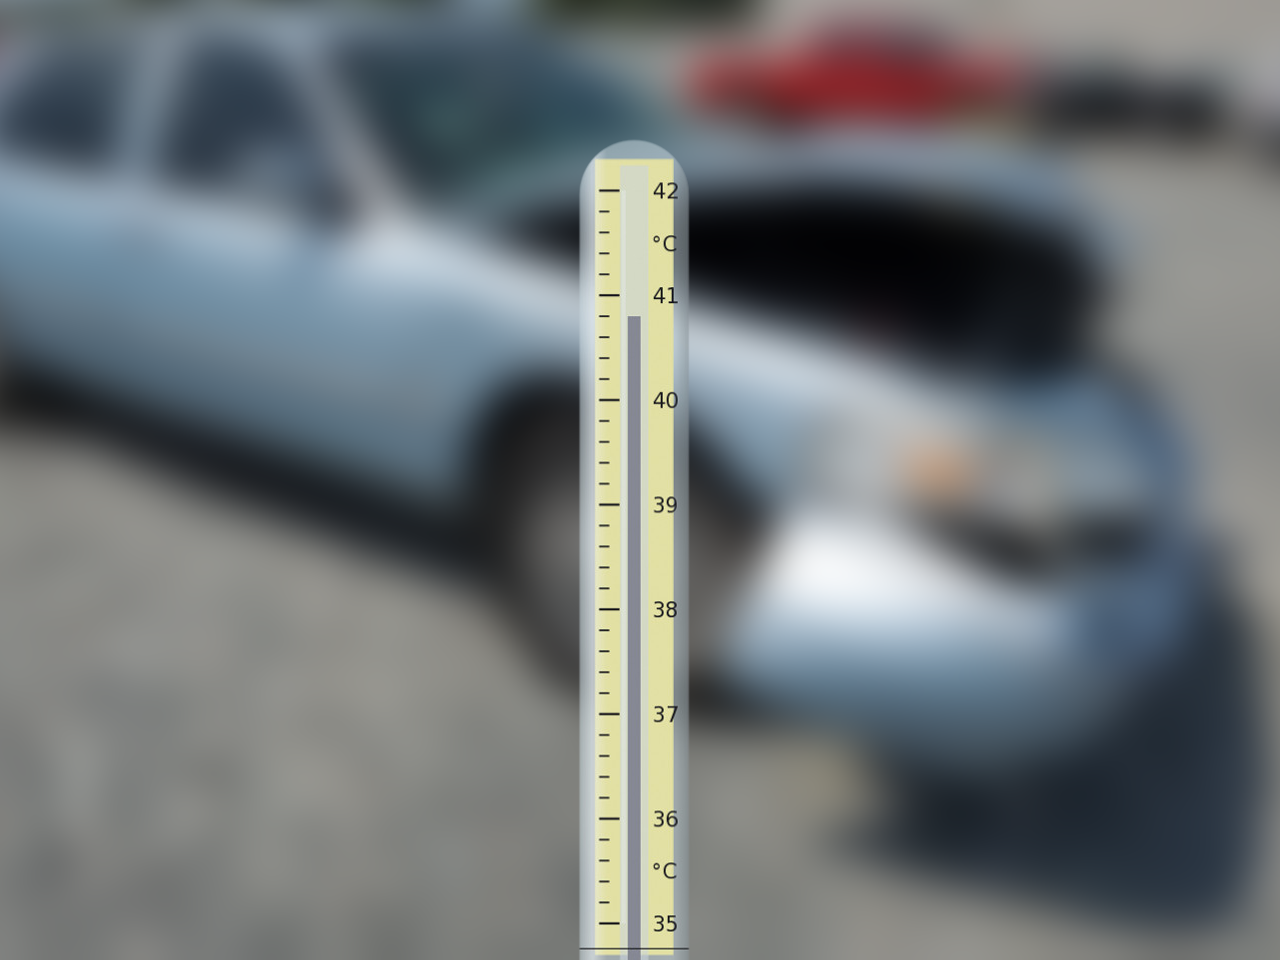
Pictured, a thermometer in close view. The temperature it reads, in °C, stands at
40.8 °C
